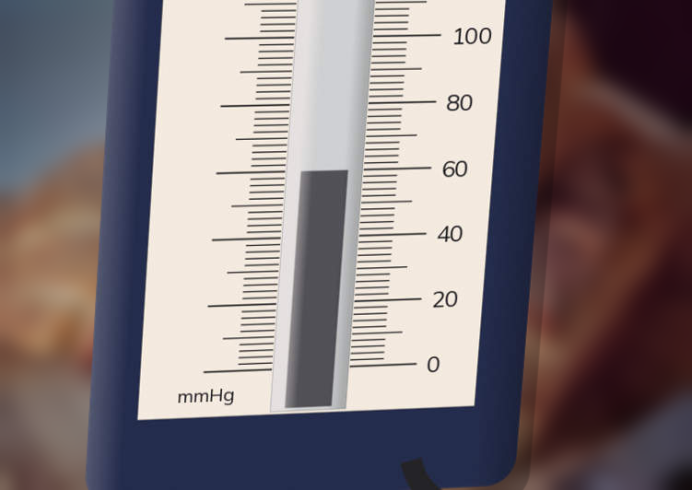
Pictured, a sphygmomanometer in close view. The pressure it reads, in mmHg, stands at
60 mmHg
